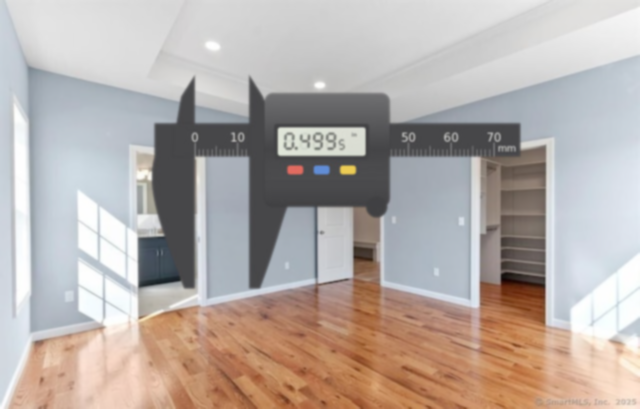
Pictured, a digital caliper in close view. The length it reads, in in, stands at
0.4995 in
